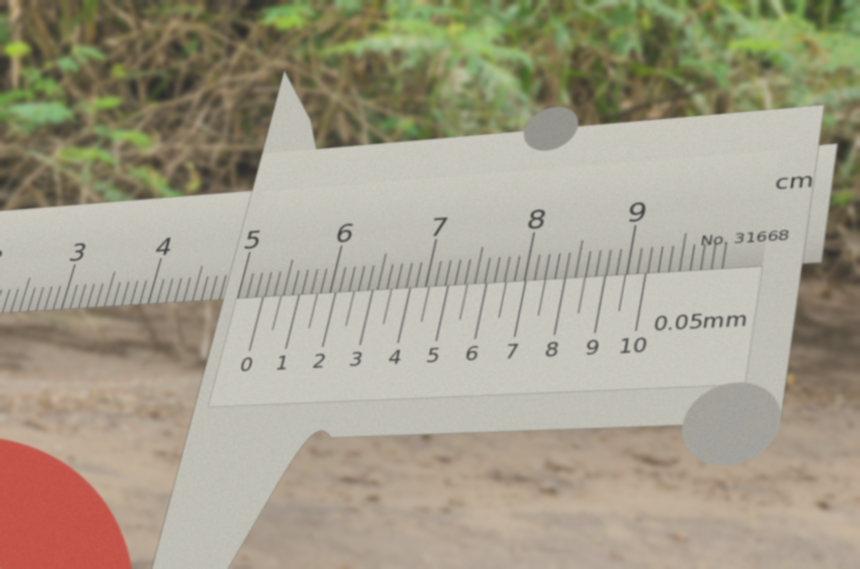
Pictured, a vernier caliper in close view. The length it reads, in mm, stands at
52.8 mm
